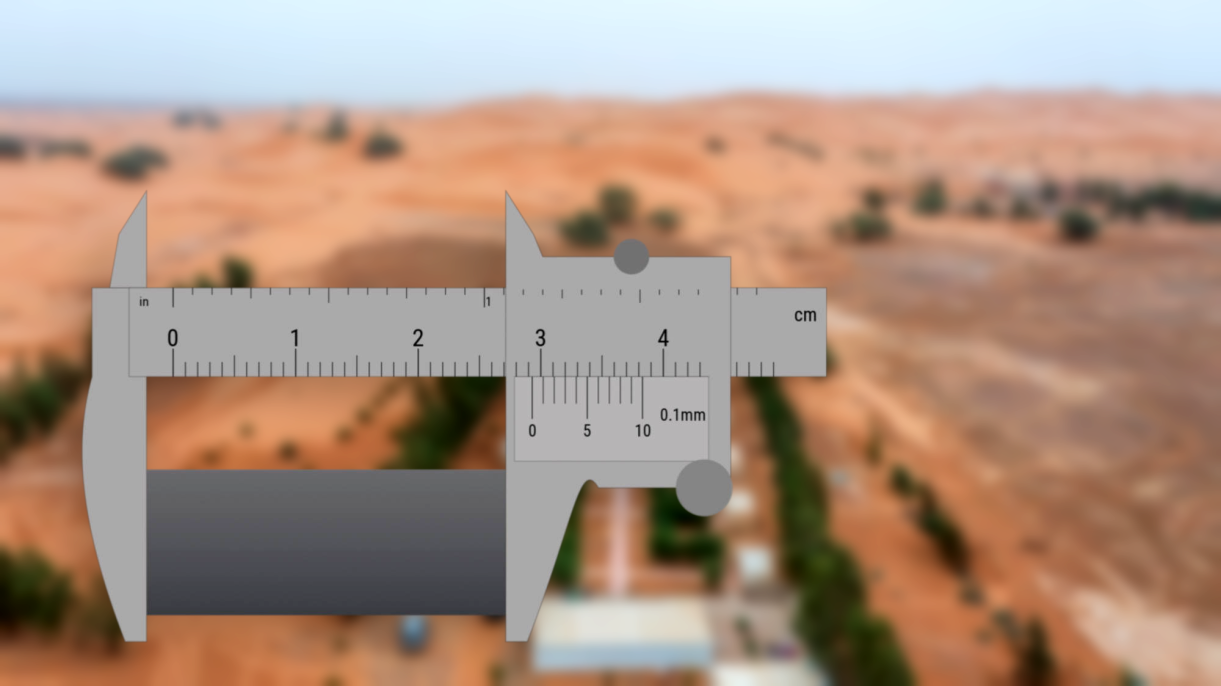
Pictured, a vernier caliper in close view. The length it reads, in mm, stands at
29.3 mm
